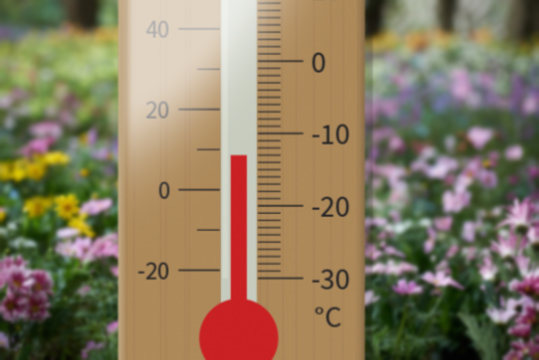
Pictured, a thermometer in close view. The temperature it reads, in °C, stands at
-13 °C
